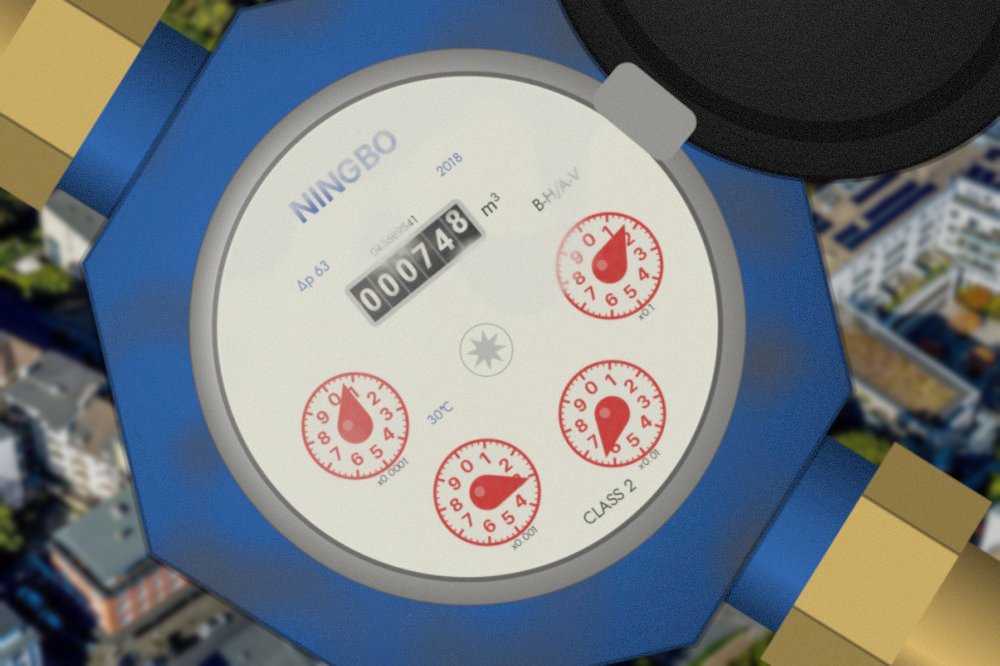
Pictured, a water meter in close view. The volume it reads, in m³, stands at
748.1630 m³
